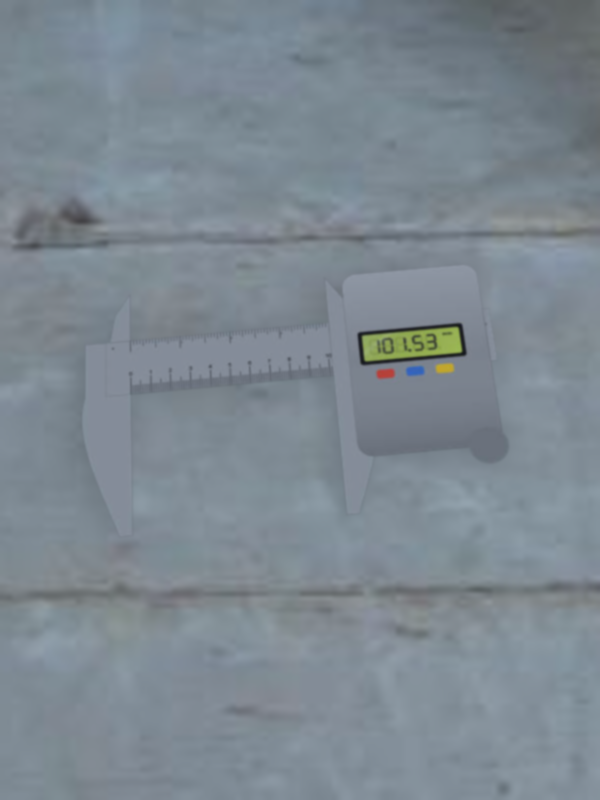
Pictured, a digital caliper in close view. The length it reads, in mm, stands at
101.53 mm
